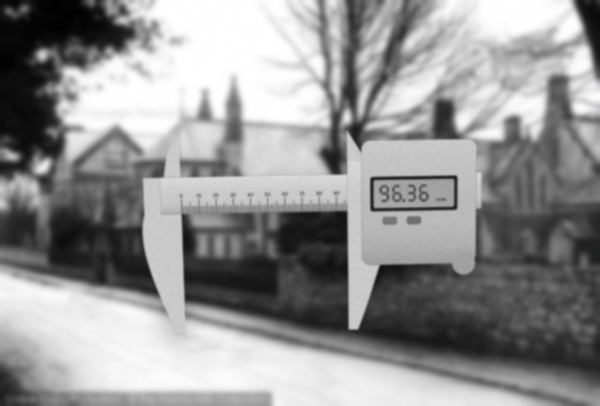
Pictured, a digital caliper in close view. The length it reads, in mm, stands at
96.36 mm
